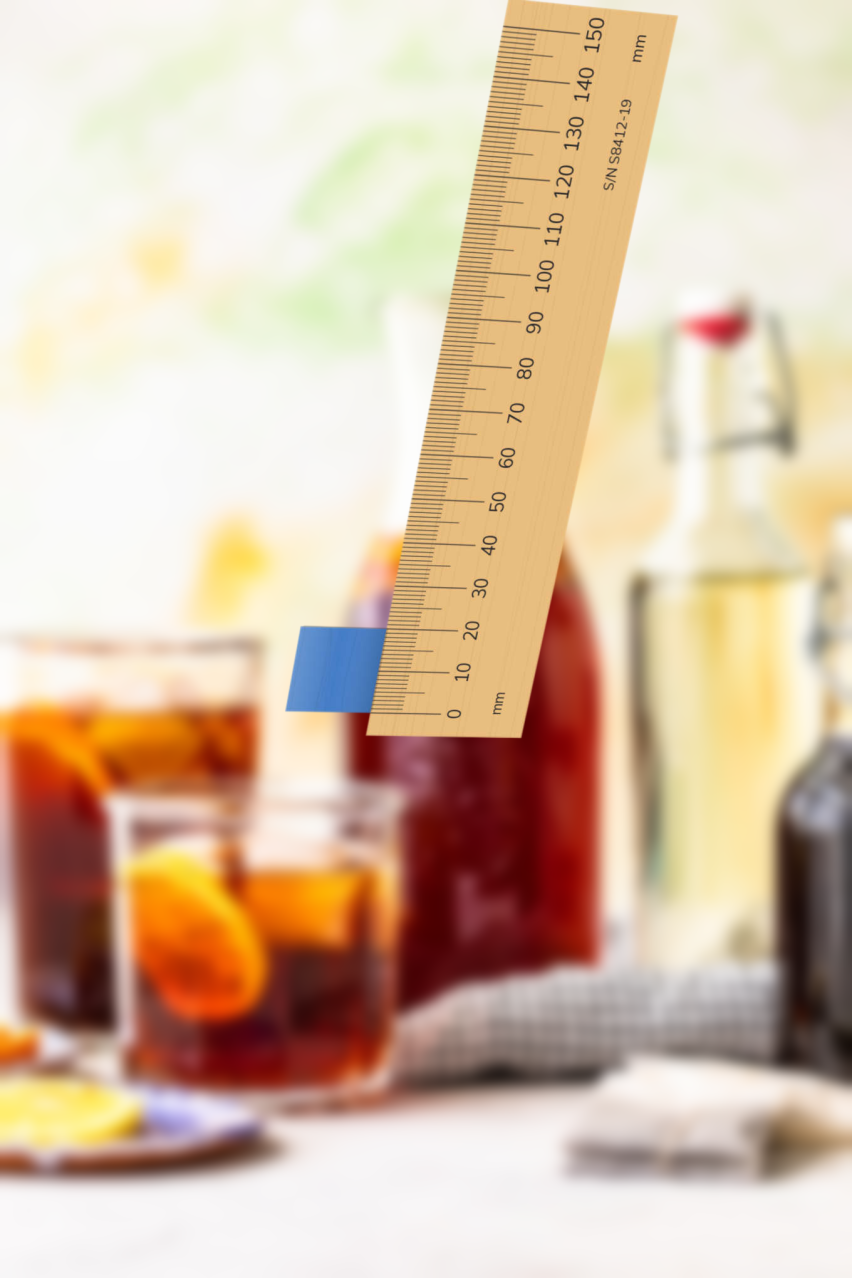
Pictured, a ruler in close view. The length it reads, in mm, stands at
20 mm
